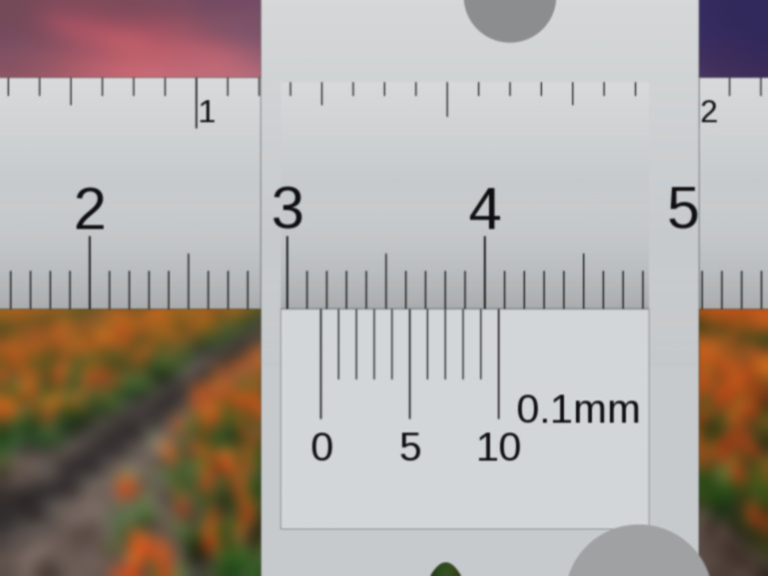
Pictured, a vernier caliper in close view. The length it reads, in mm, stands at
31.7 mm
